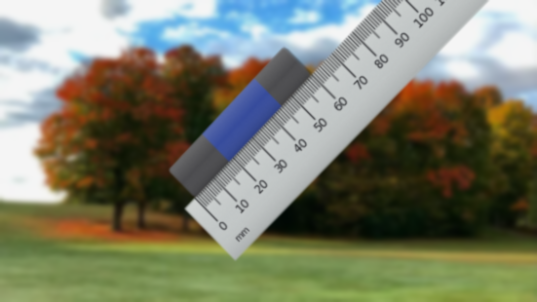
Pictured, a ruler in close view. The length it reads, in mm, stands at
60 mm
